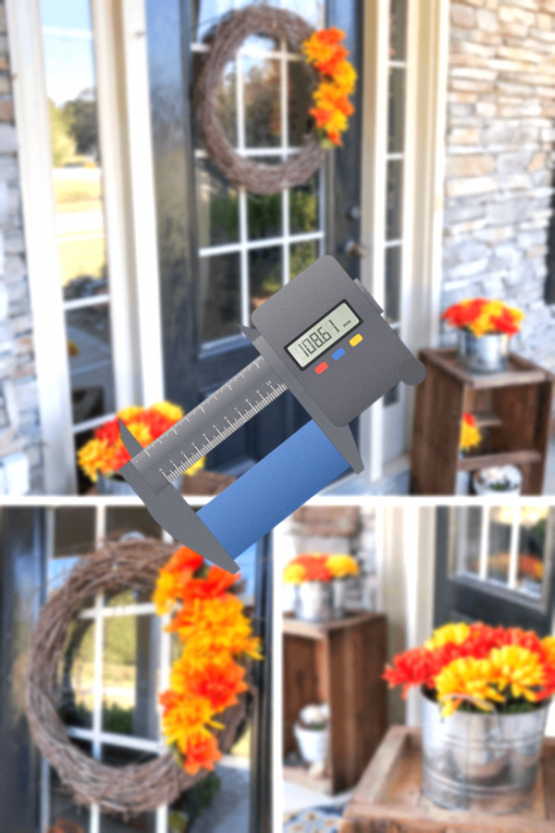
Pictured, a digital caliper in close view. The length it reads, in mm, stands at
108.61 mm
